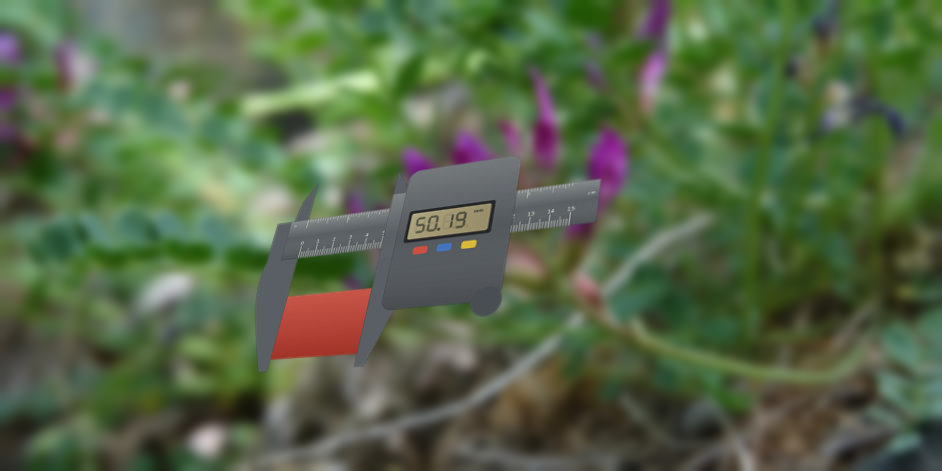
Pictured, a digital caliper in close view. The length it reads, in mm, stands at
50.19 mm
